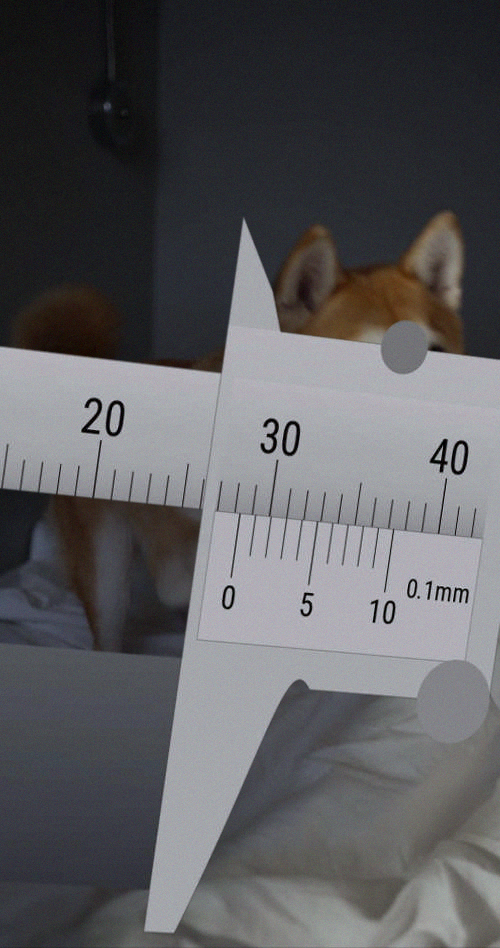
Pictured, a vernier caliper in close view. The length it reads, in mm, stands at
28.3 mm
